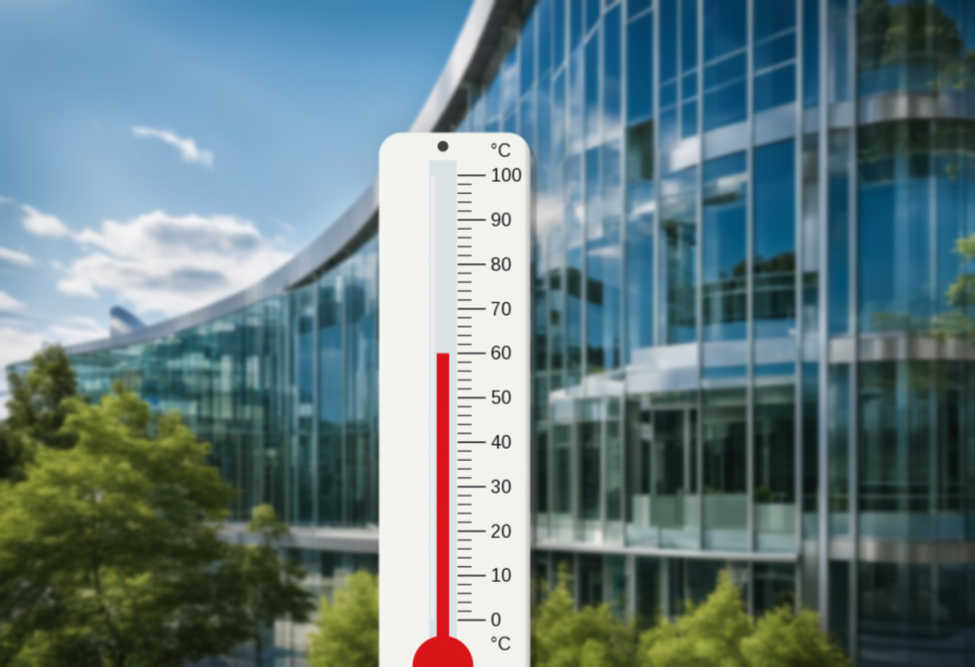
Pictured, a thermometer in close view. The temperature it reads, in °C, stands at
60 °C
